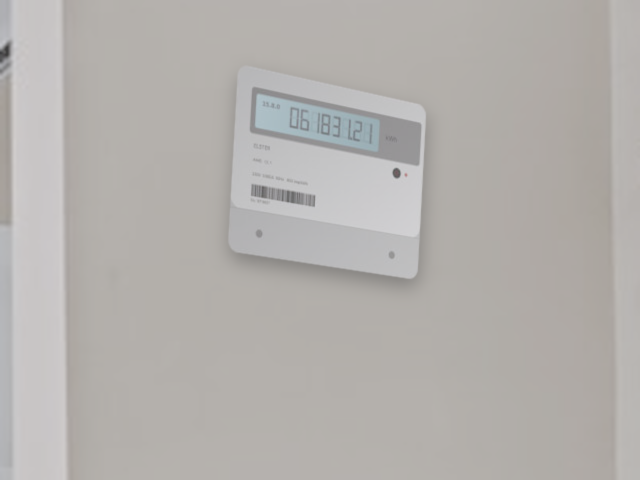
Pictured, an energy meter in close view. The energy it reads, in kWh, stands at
61831.21 kWh
